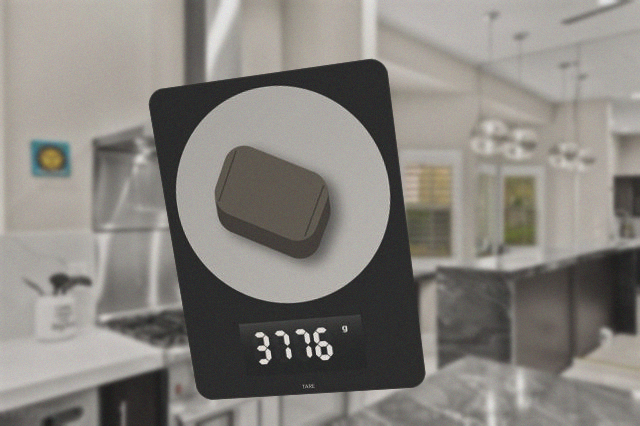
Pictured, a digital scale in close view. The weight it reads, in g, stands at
3776 g
